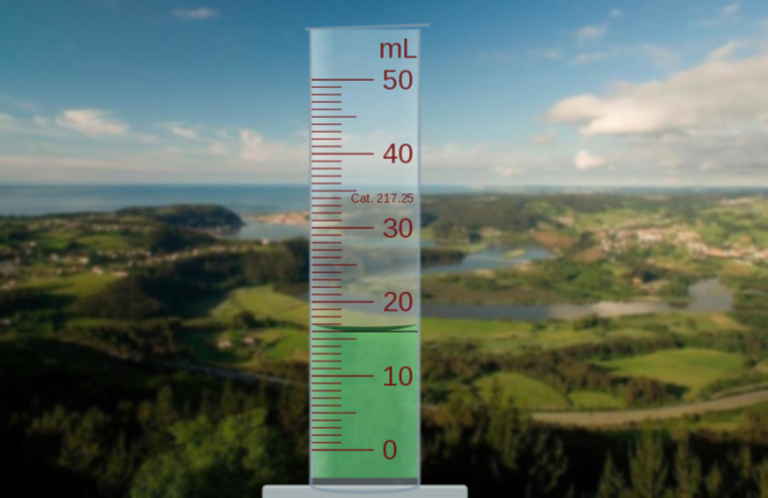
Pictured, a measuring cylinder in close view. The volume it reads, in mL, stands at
16 mL
